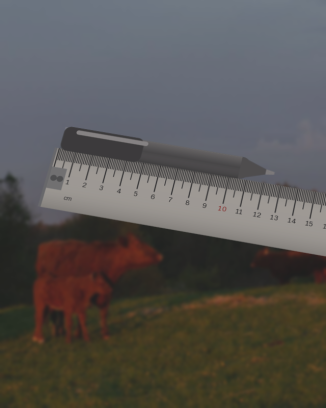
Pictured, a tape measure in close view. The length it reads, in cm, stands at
12.5 cm
